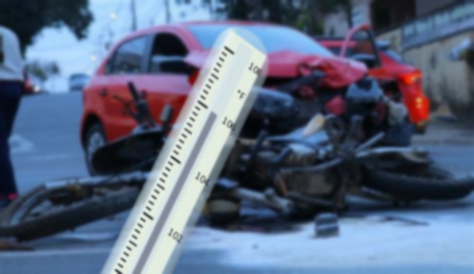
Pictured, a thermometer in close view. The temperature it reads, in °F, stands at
106 °F
